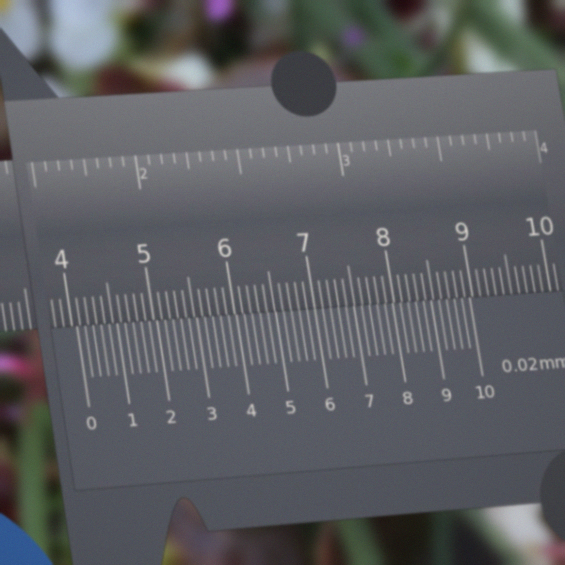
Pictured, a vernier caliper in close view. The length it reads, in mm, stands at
40.6 mm
